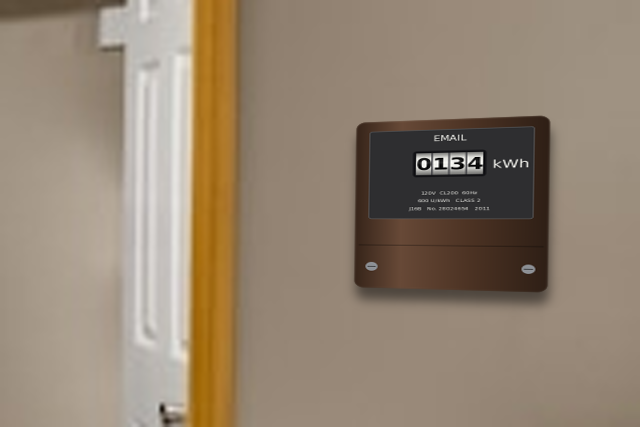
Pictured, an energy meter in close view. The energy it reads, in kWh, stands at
134 kWh
